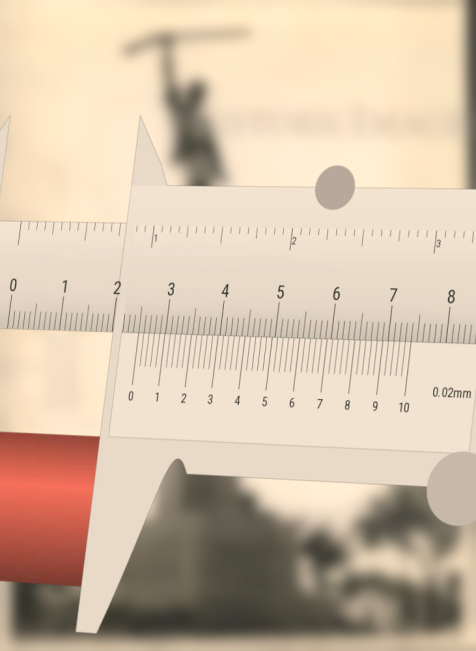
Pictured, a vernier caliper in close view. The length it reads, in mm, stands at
25.0 mm
